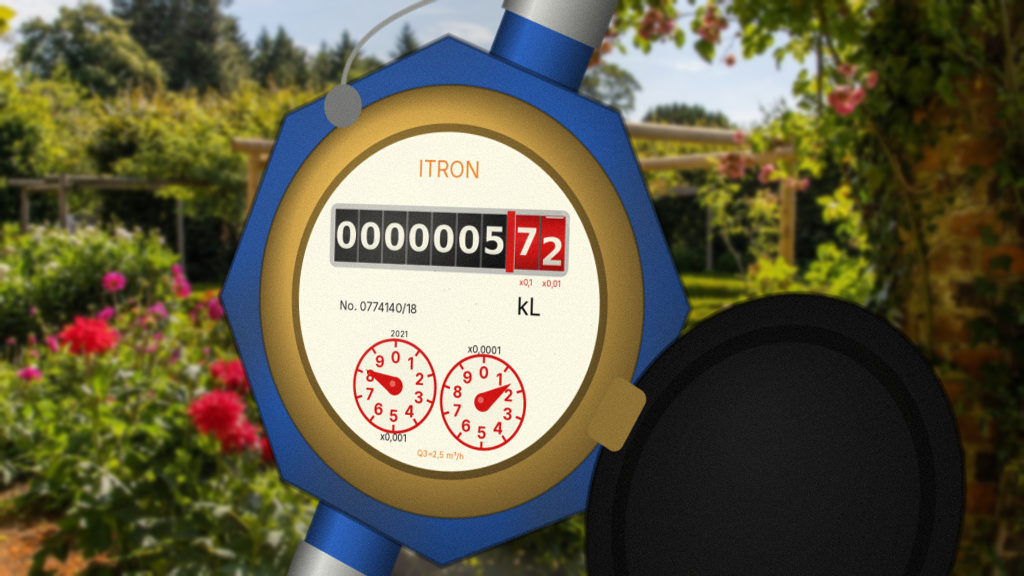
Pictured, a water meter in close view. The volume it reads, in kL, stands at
5.7181 kL
